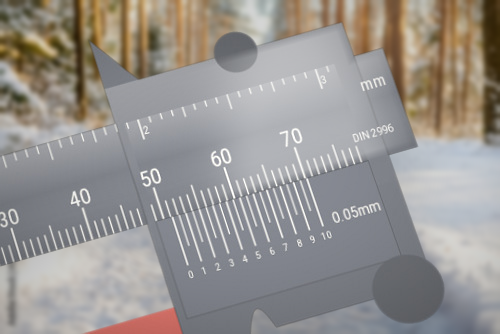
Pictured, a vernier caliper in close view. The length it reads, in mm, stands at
51.2 mm
